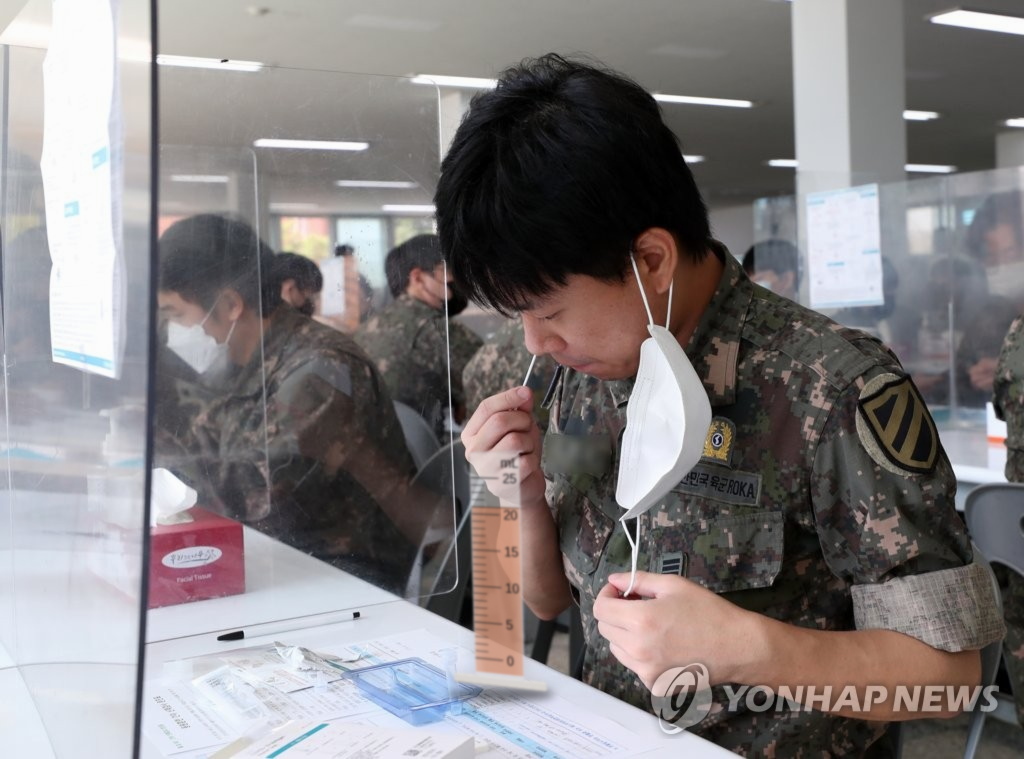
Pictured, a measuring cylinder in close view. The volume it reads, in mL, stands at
21 mL
